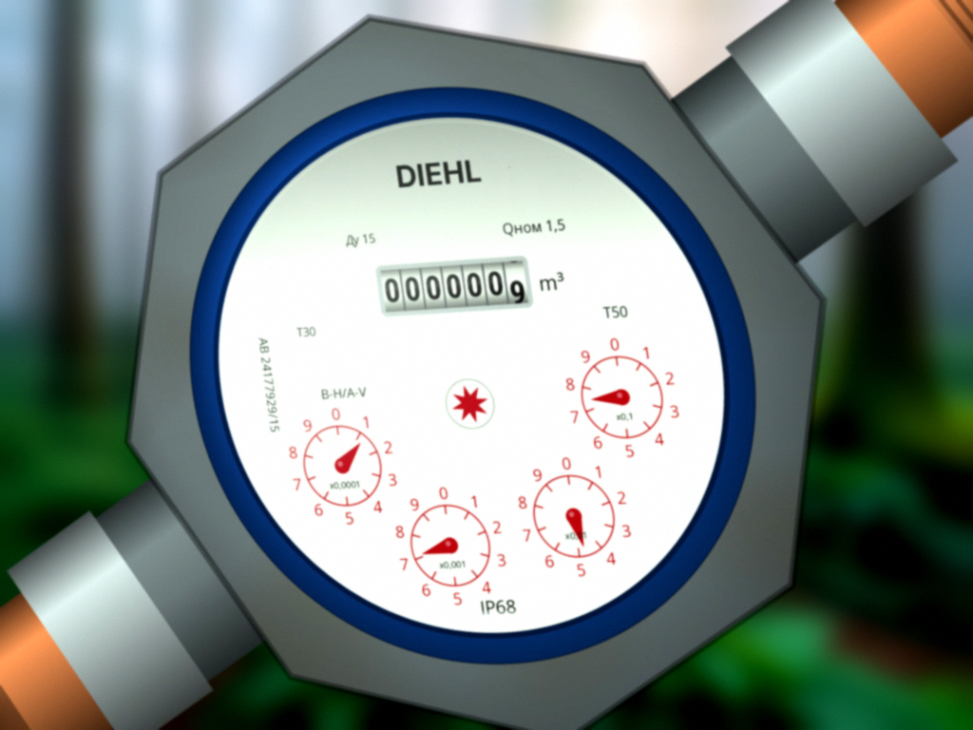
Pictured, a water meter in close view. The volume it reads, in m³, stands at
8.7471 m³
